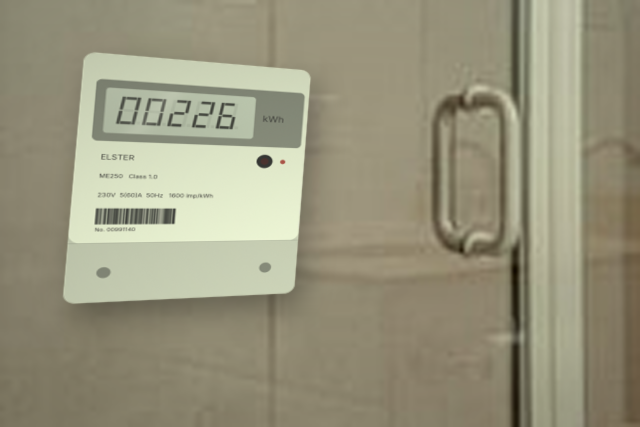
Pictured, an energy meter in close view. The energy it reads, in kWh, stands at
226 kWh
